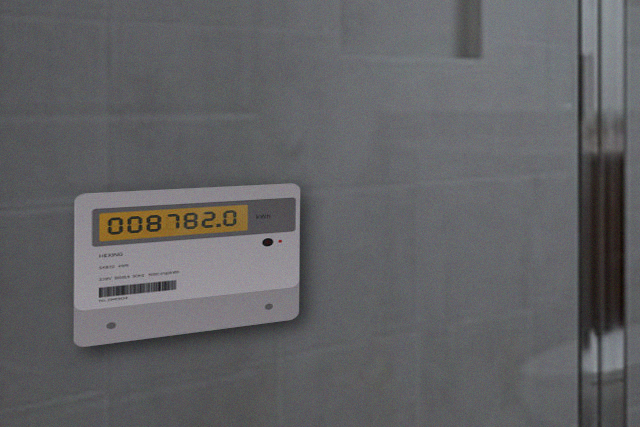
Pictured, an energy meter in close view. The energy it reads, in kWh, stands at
8782.0 kWh
